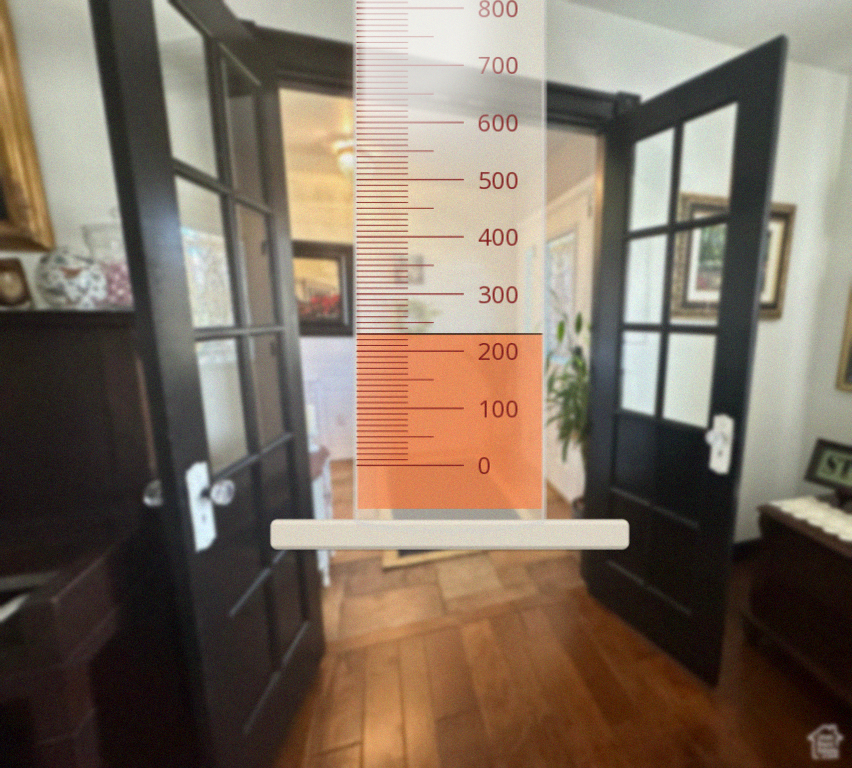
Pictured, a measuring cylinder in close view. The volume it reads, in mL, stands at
230 mL
